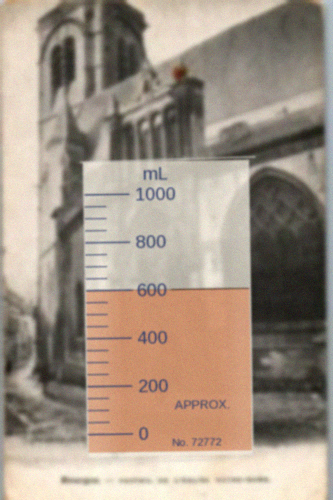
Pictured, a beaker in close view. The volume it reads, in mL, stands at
600 mL
